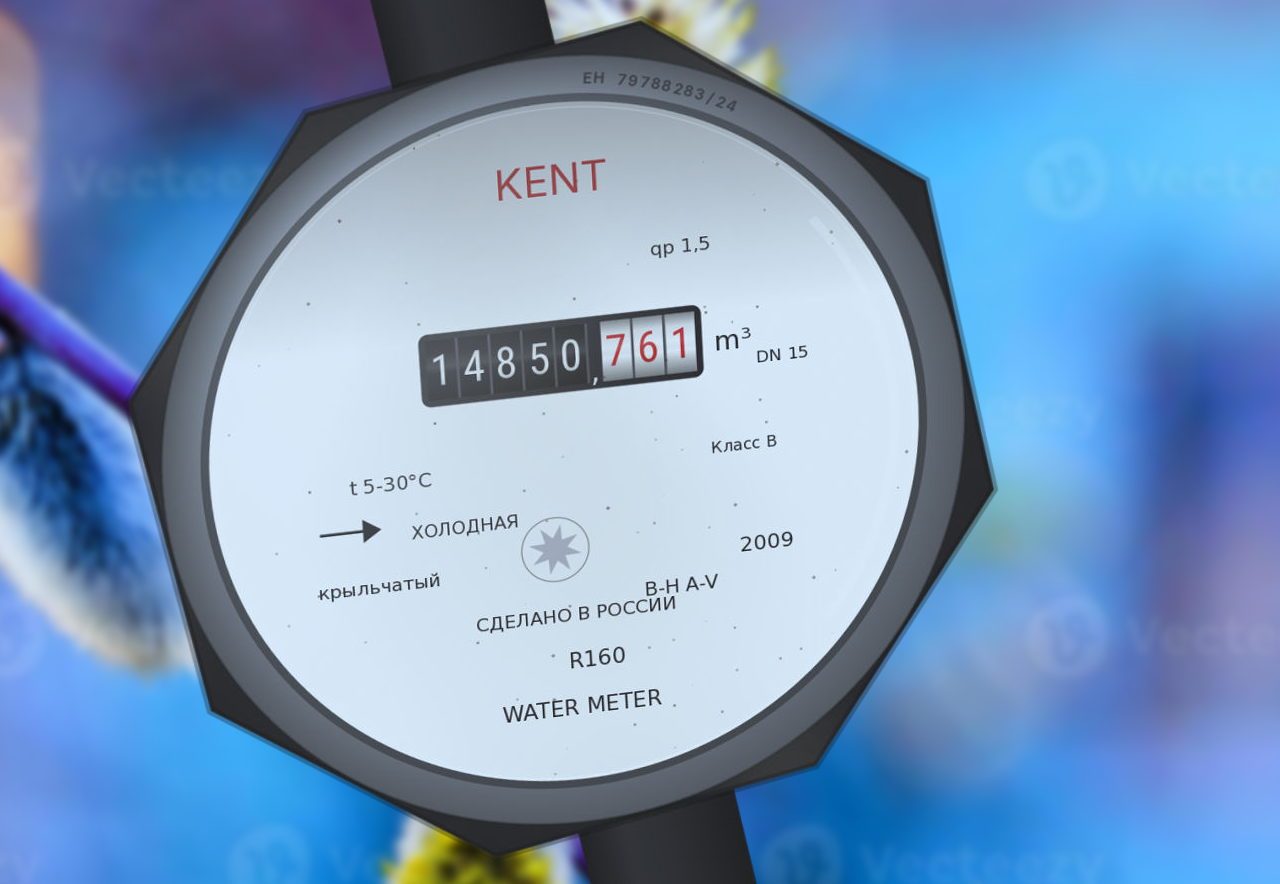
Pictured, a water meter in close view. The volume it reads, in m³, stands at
14850.761 m³
